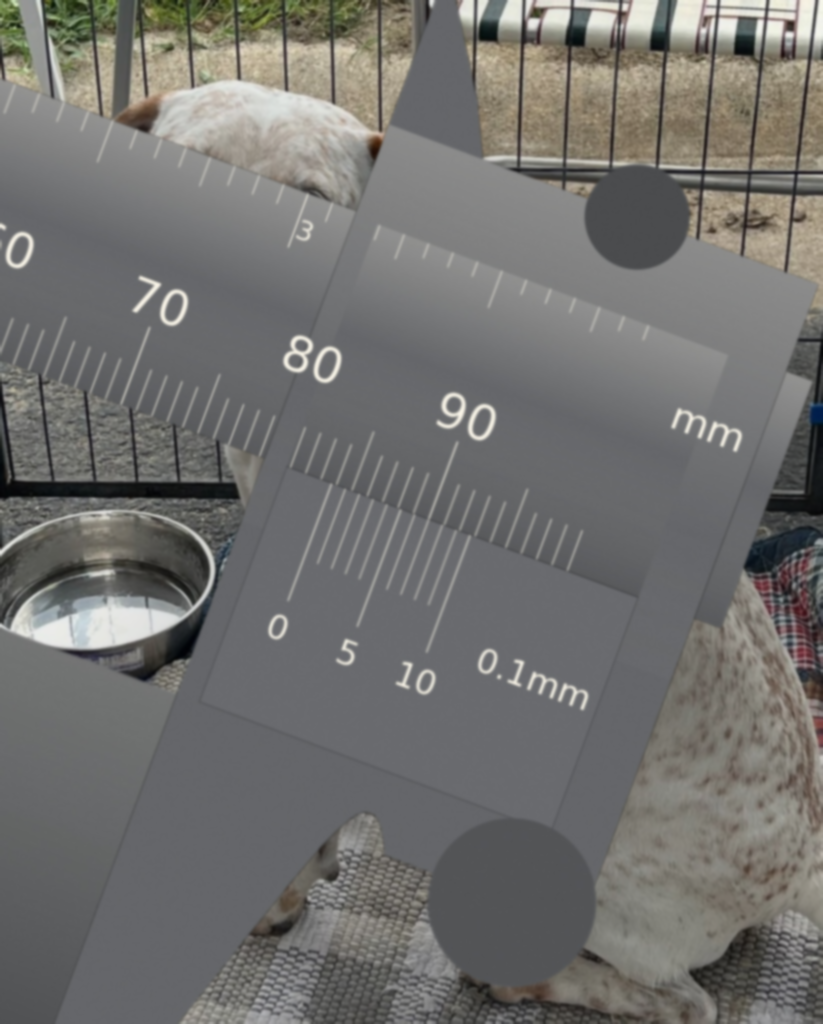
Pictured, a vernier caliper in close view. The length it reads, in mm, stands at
83.7 mm
